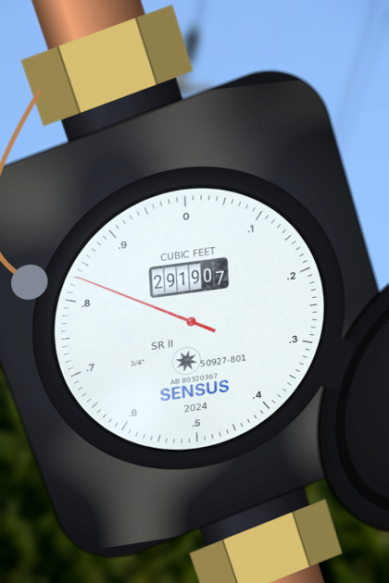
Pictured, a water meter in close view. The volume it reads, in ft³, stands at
291906.83 ft³
